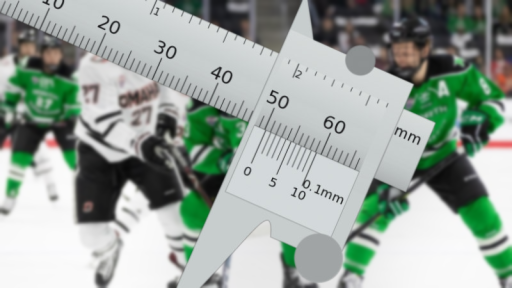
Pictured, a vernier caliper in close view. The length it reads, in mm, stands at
50.2 mm
